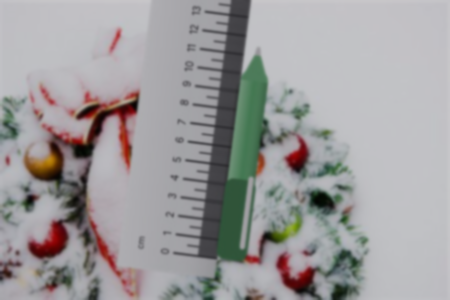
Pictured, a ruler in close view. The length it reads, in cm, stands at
11.5 cm
